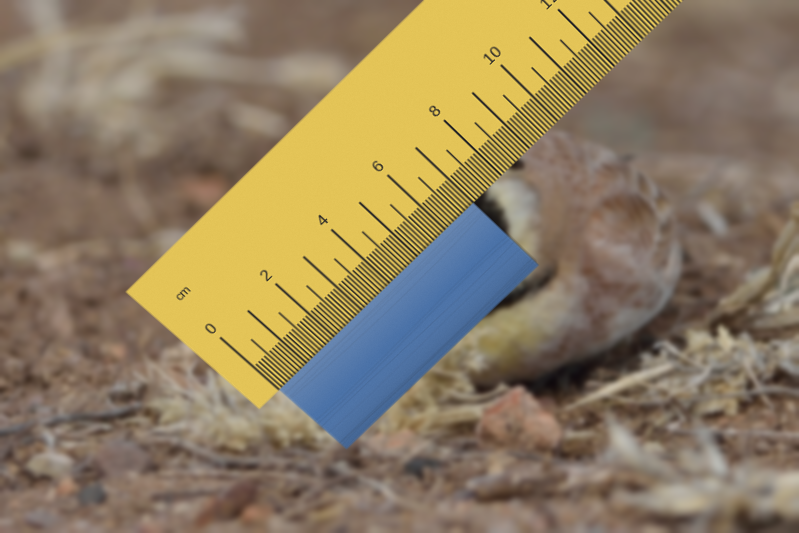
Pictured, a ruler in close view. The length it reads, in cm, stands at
7 cm
